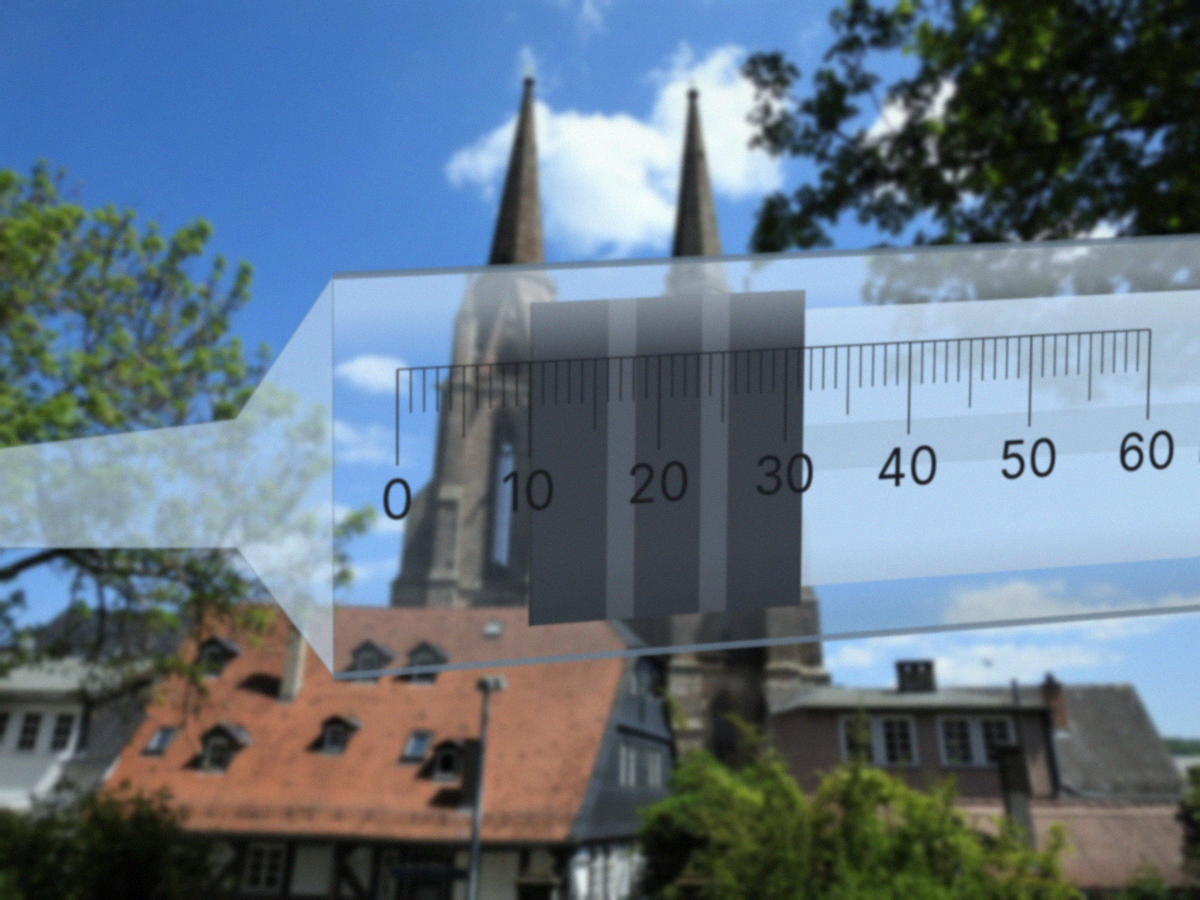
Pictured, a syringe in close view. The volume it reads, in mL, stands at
10 mL
